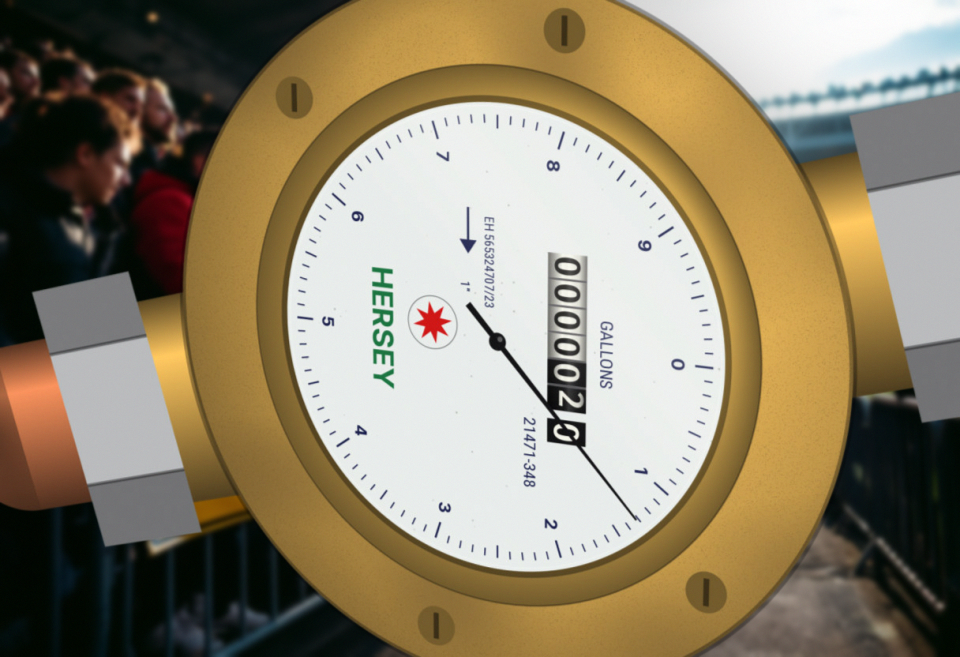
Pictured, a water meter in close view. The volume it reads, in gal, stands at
21.3 gal
